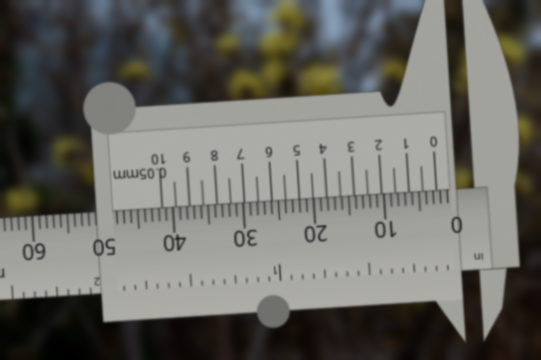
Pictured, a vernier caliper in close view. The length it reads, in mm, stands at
2.5 mm
